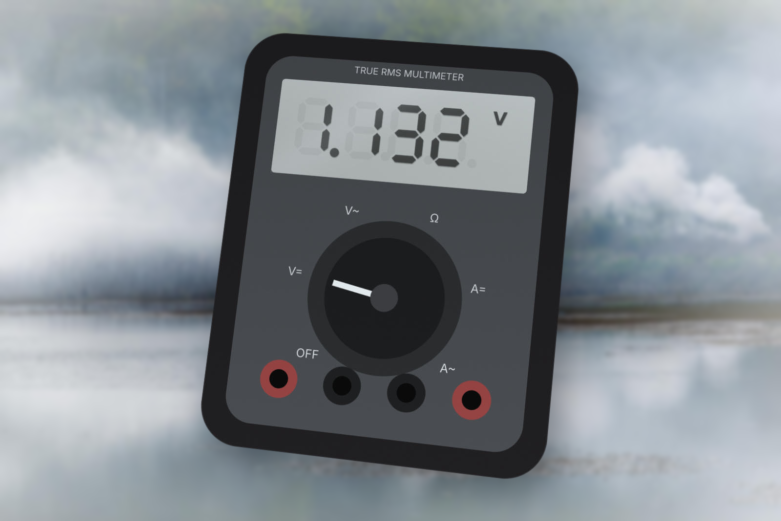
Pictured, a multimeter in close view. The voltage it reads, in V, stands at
1.132 V
